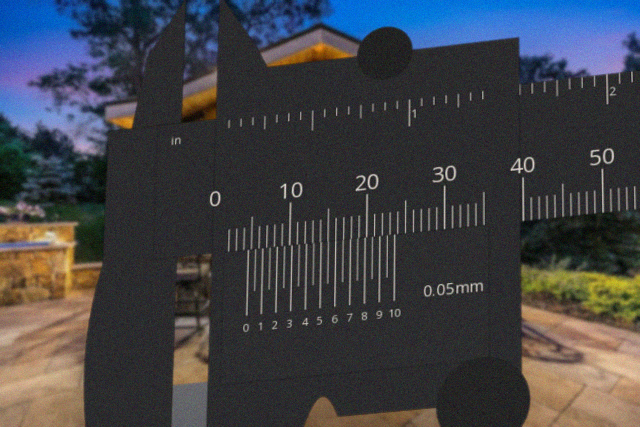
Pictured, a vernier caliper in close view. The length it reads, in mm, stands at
4.6 mm
